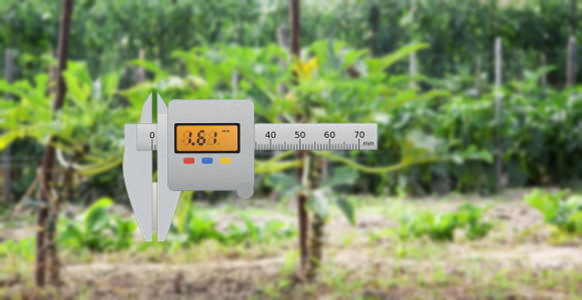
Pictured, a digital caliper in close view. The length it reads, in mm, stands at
1.61 mm
